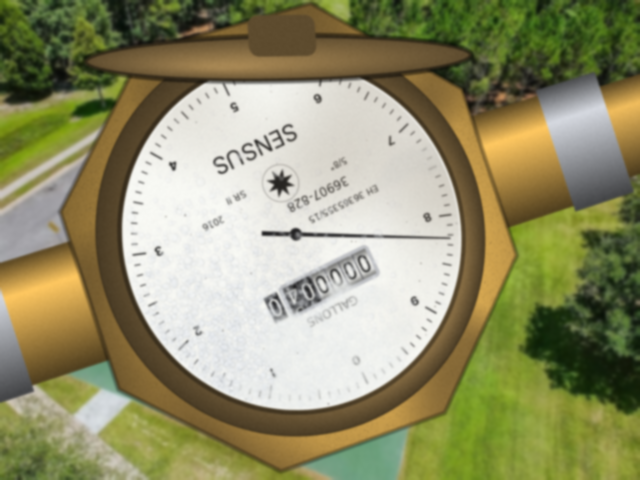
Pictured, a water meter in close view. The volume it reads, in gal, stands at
38.2 gal
